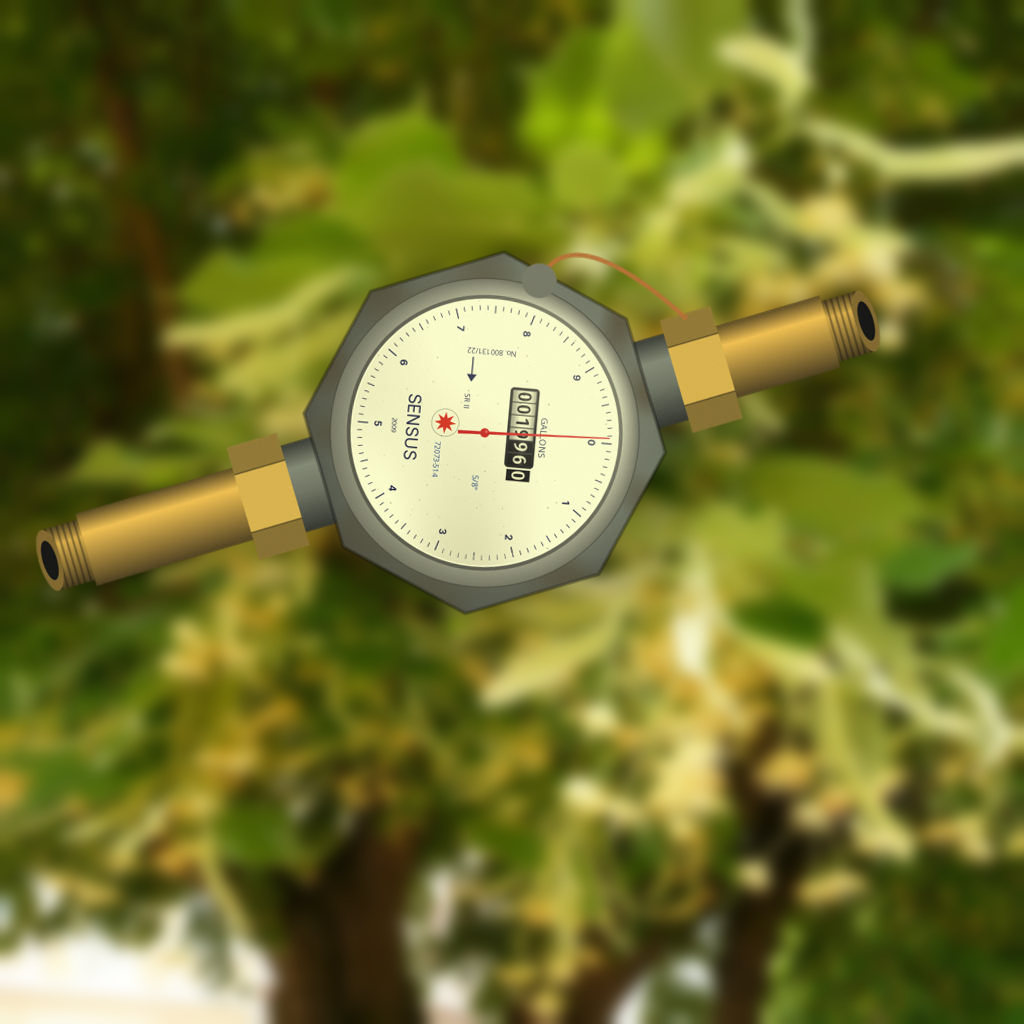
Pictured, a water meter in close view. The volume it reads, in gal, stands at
19959.9 gal
